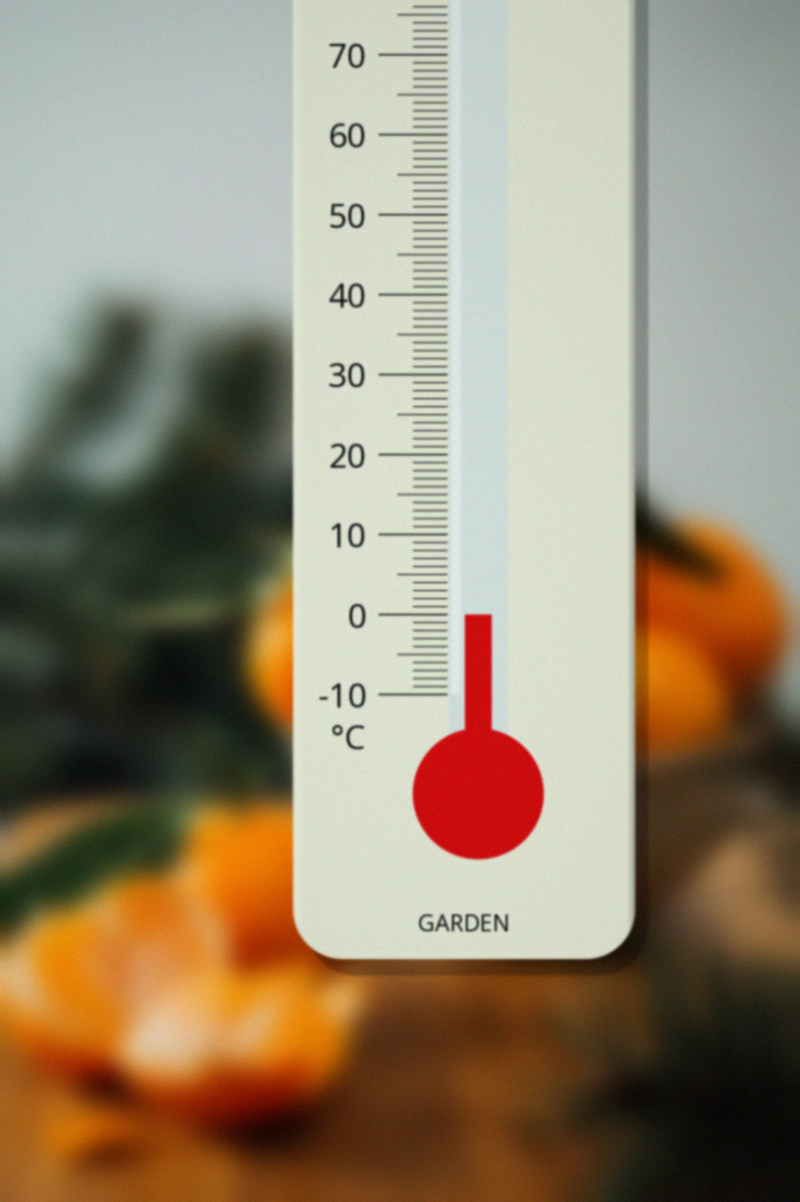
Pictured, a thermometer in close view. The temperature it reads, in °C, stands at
0 °C
